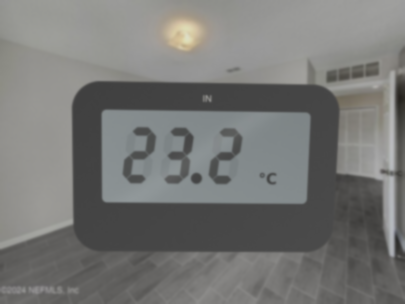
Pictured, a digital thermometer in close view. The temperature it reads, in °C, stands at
23.2 °C
